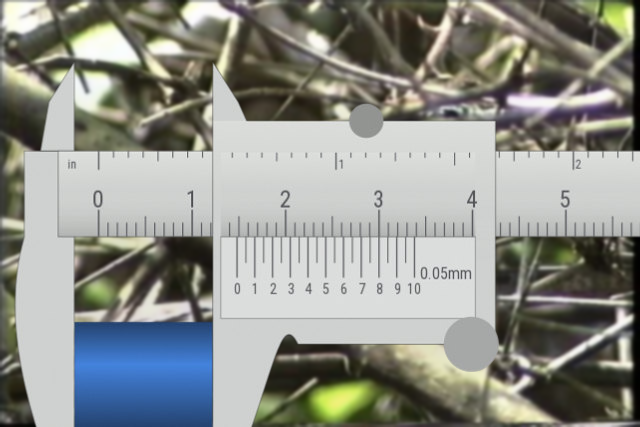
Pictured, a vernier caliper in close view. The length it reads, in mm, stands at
14.8 mm
